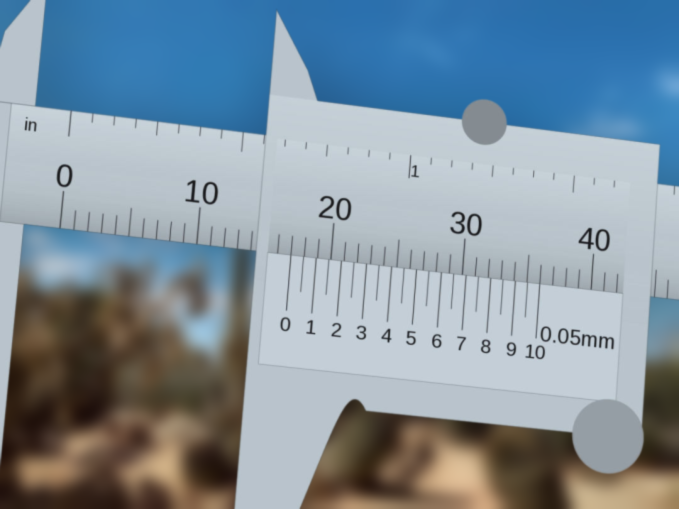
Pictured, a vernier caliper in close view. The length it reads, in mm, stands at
17.0 mm
